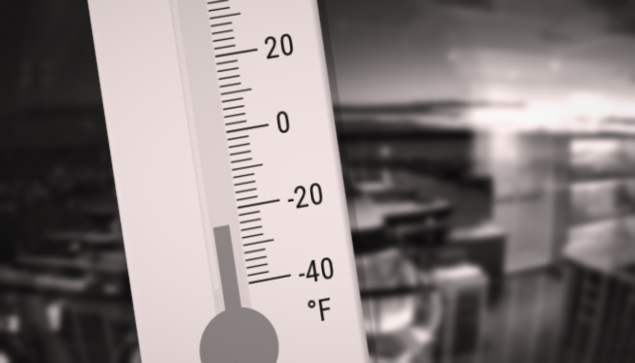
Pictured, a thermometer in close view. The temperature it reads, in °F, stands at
-24 °F
